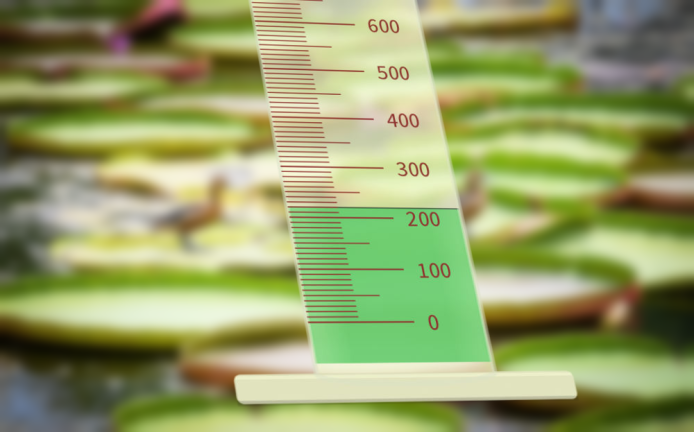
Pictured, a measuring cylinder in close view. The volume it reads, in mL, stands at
220 mL
